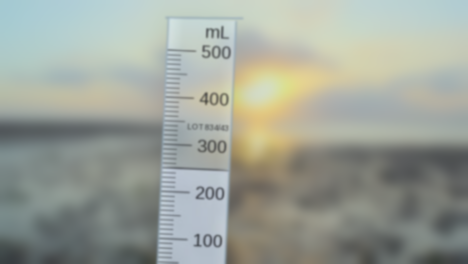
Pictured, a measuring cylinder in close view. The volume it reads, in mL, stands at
250 mL
